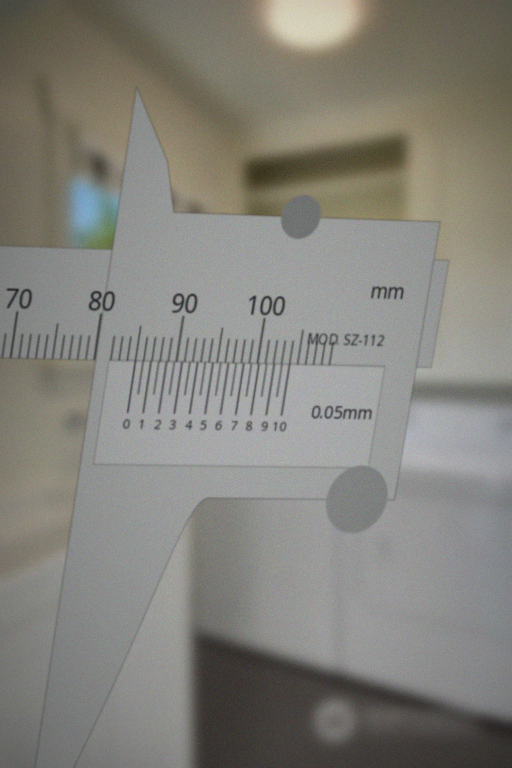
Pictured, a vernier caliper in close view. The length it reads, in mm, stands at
85.0 mm
